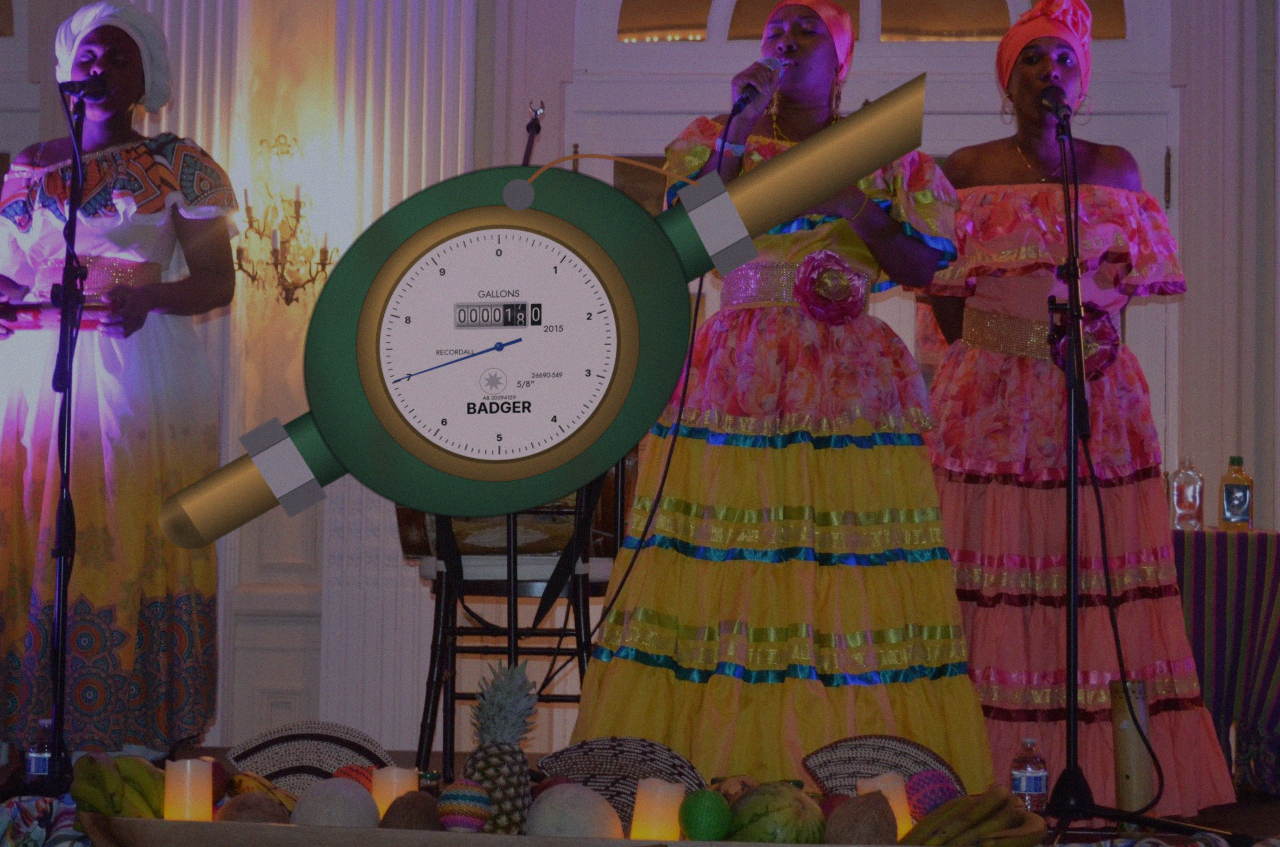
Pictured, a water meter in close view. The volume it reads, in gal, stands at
177.0 gal
